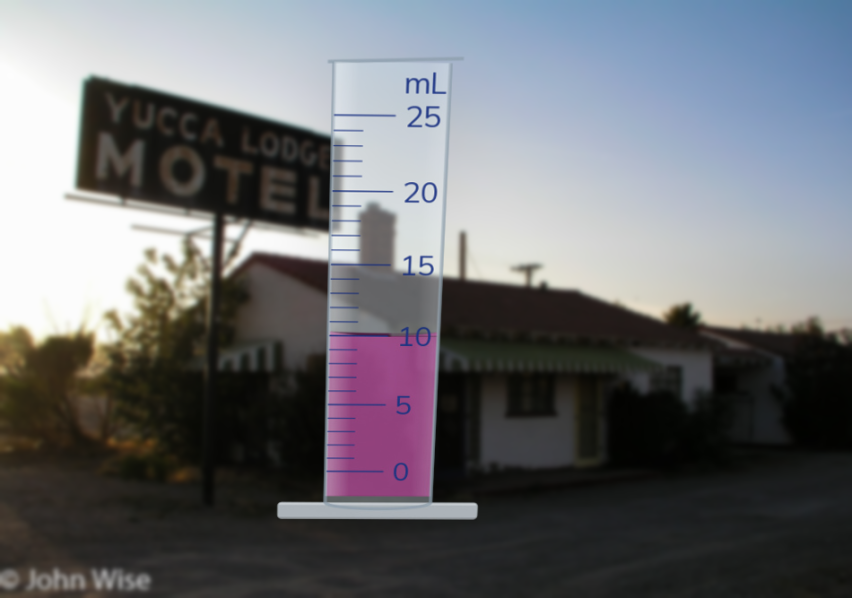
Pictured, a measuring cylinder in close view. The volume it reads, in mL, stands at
10 mL
